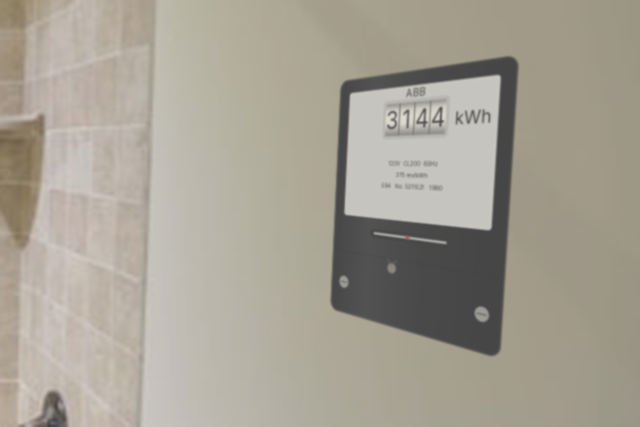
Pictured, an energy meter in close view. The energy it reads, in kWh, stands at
3144 kWh
